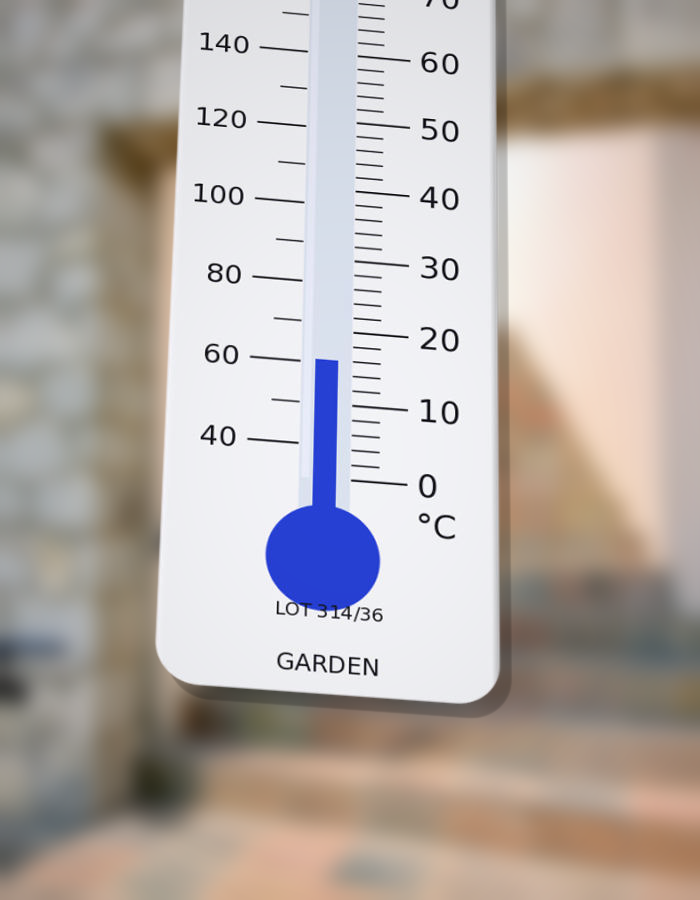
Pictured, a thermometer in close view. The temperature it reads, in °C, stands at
16 °C
